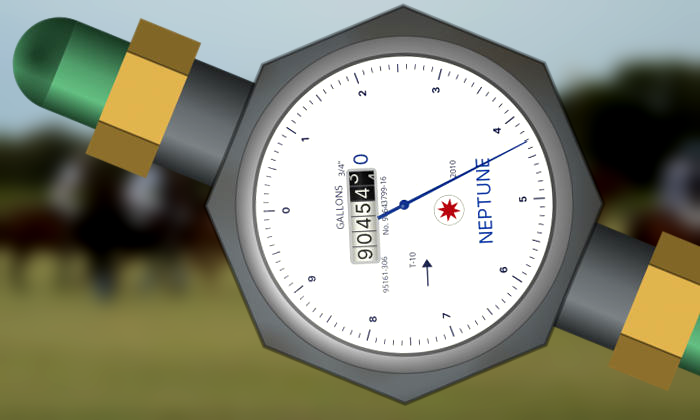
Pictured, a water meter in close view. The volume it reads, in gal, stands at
9045434.3 gal
